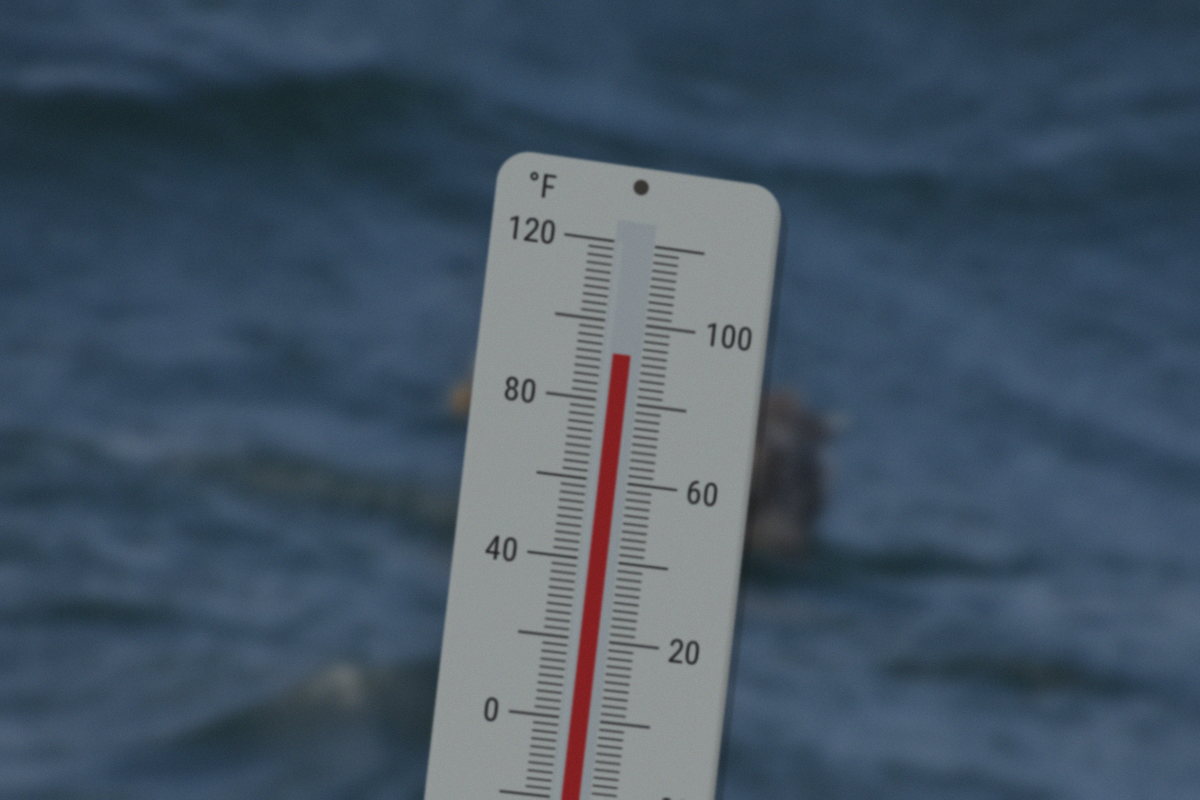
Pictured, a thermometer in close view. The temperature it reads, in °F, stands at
92 °F
